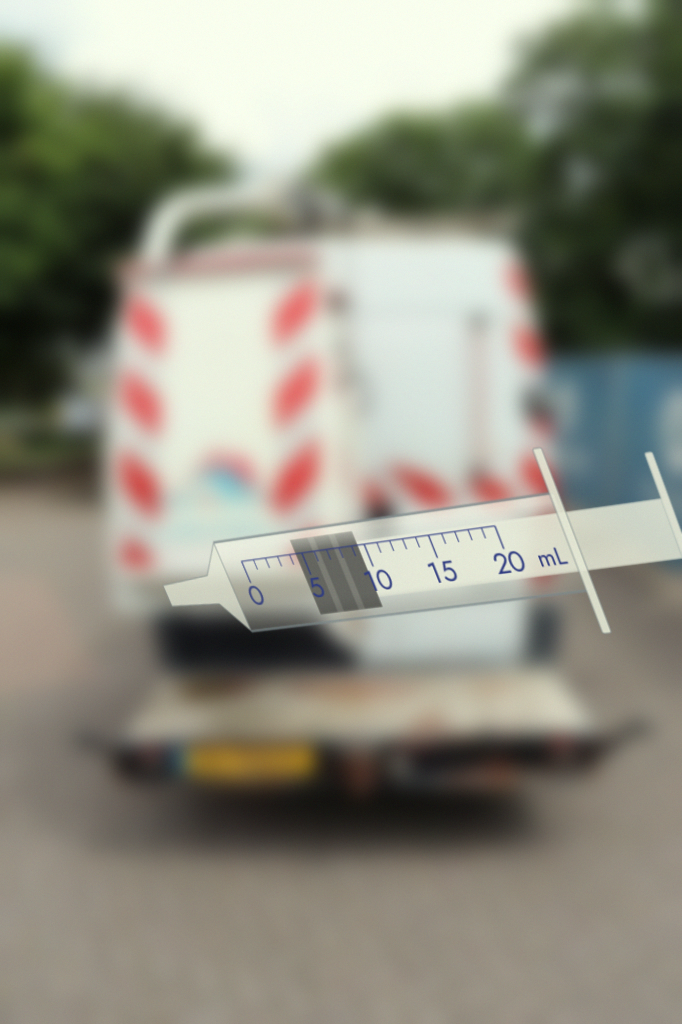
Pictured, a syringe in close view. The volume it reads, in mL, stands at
4.5 mL
